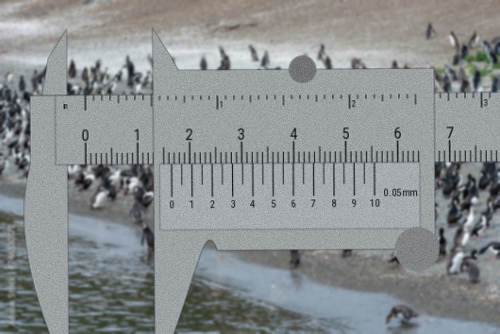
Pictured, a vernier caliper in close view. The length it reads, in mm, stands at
16.5 mm
